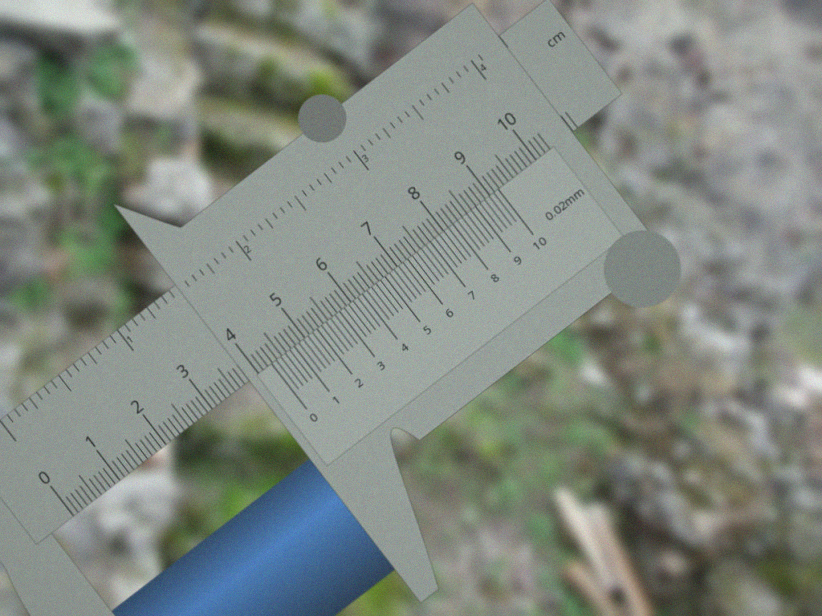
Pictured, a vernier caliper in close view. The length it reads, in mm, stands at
42.8 mm
